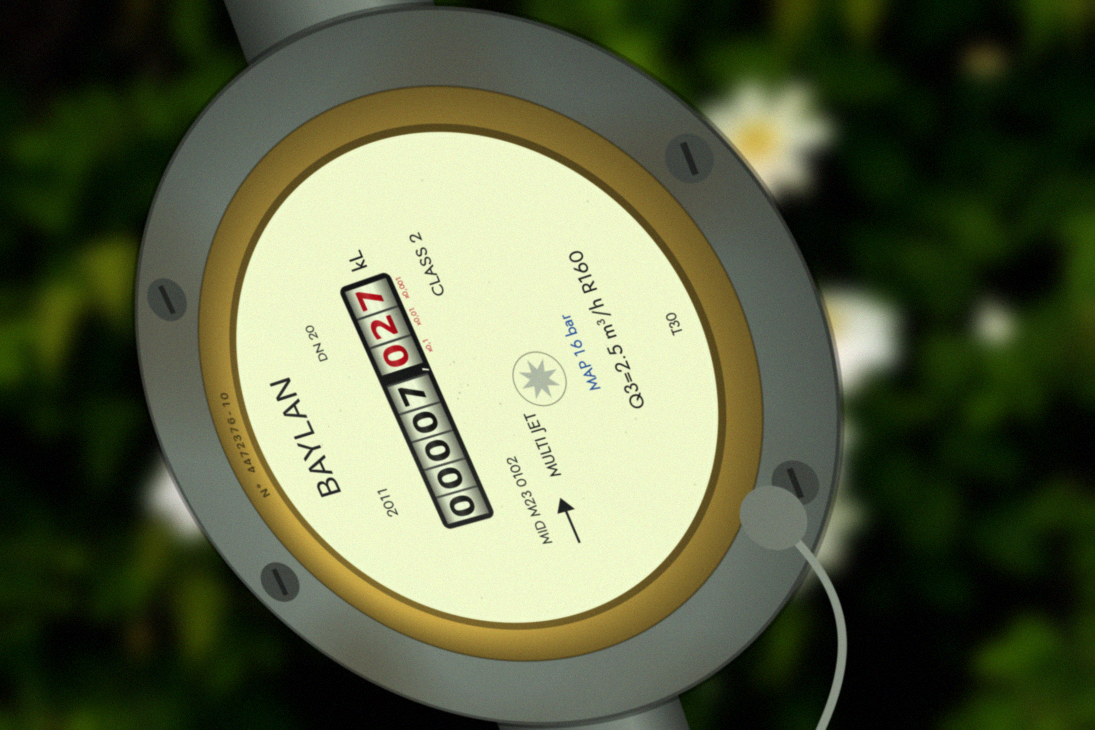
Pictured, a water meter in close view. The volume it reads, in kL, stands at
7.027 kL
